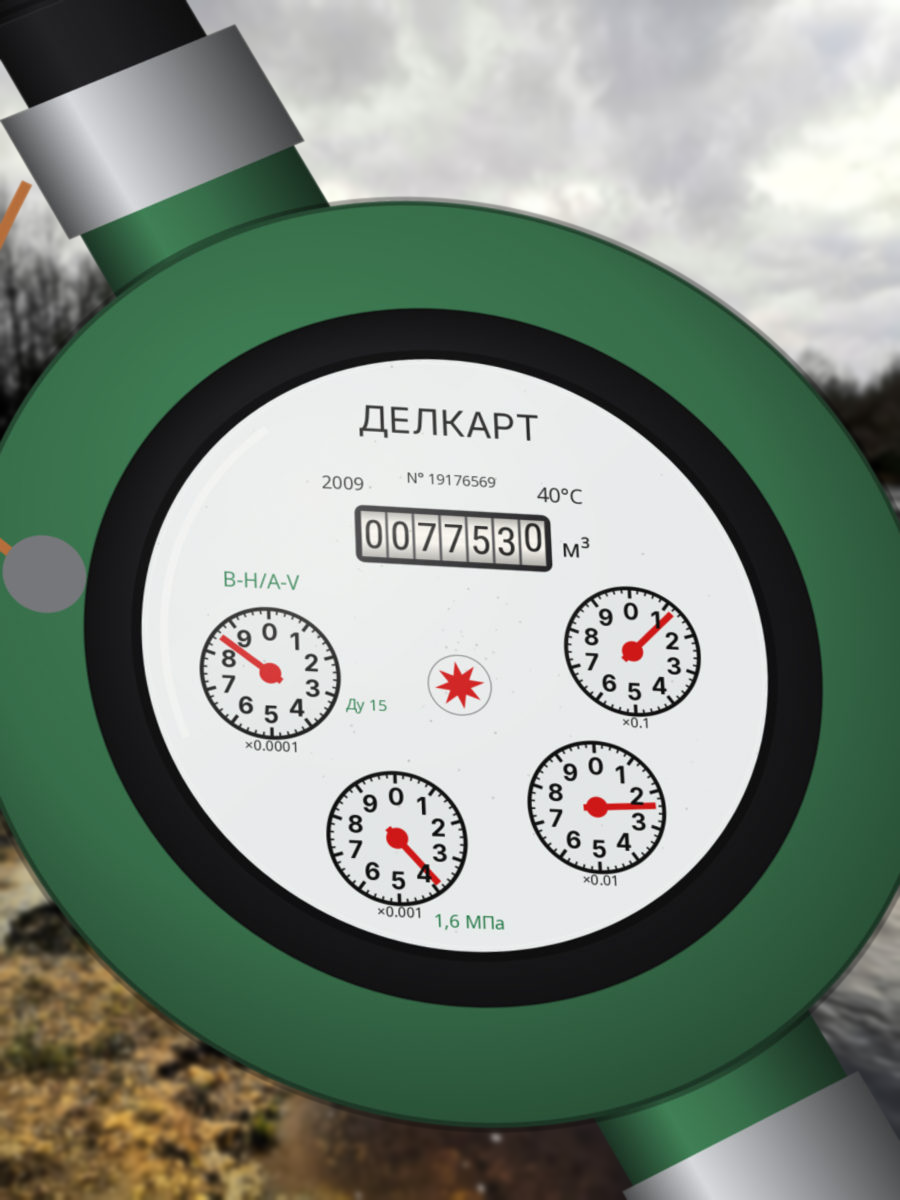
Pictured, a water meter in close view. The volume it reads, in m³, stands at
77530.1238 m³
